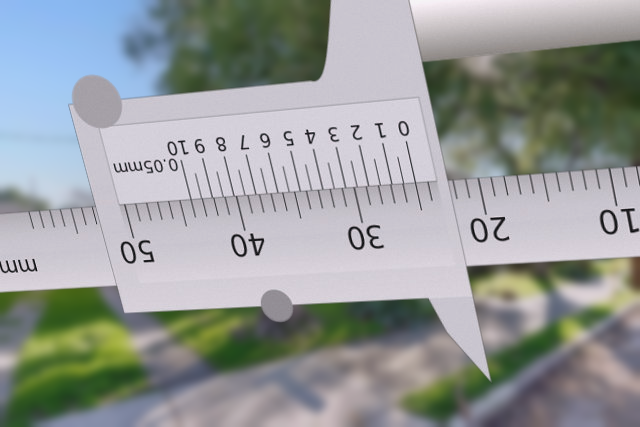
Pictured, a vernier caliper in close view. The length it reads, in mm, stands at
25.0 mm
